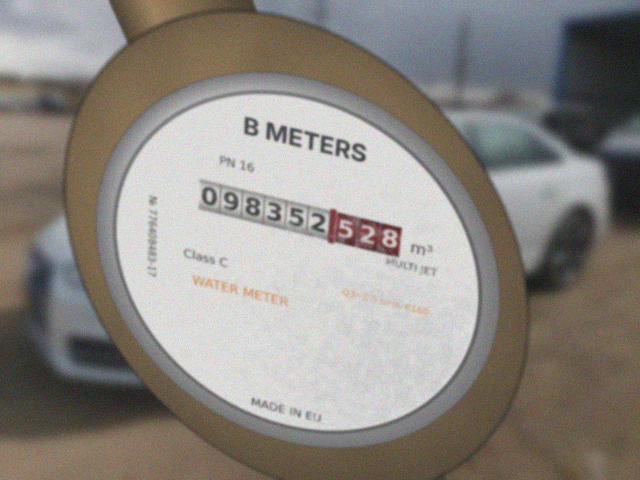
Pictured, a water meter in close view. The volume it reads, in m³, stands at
98352.528 m³
